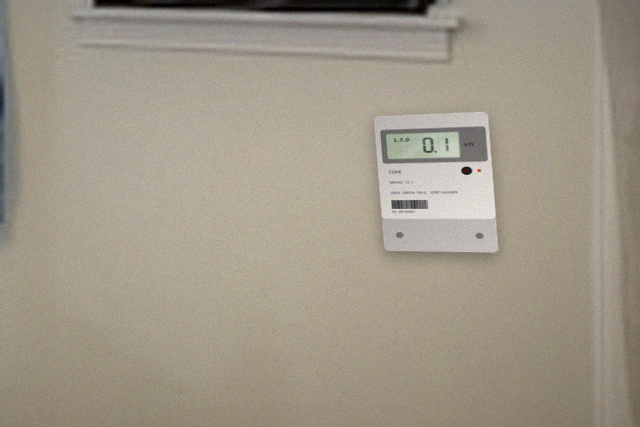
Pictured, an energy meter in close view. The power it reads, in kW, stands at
0.1 kW
